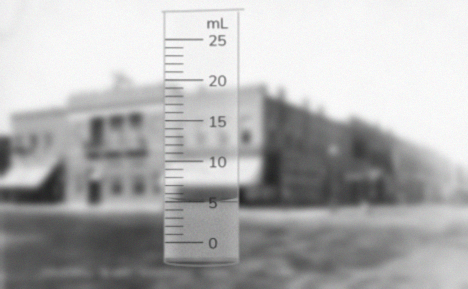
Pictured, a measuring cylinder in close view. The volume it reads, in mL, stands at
5 mL
